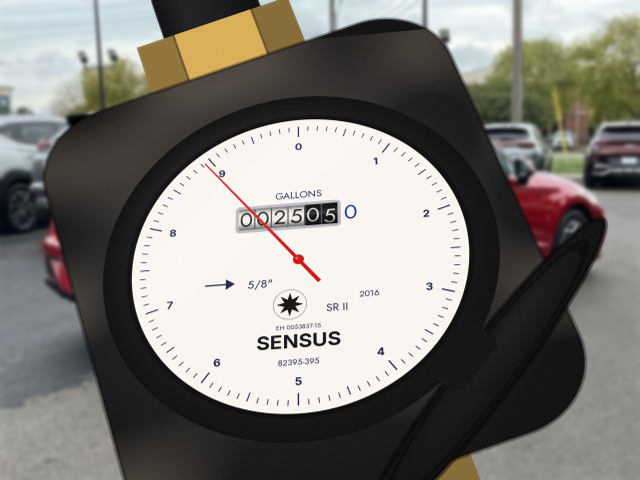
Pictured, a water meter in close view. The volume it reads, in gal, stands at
25048.9 gal
